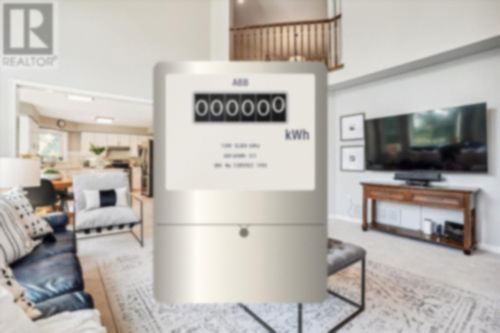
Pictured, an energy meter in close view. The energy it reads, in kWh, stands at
0 kWh
